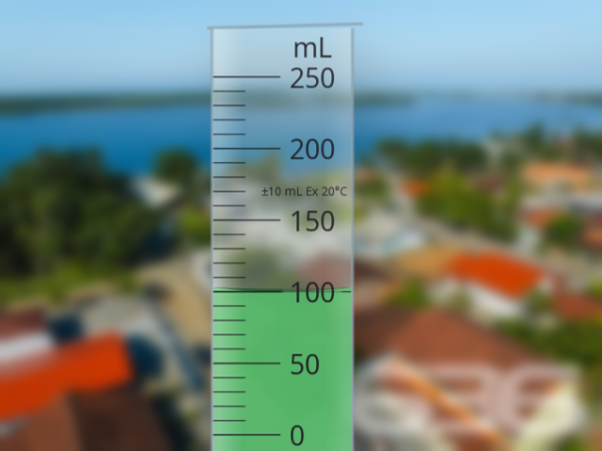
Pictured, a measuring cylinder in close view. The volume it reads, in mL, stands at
100 mL
